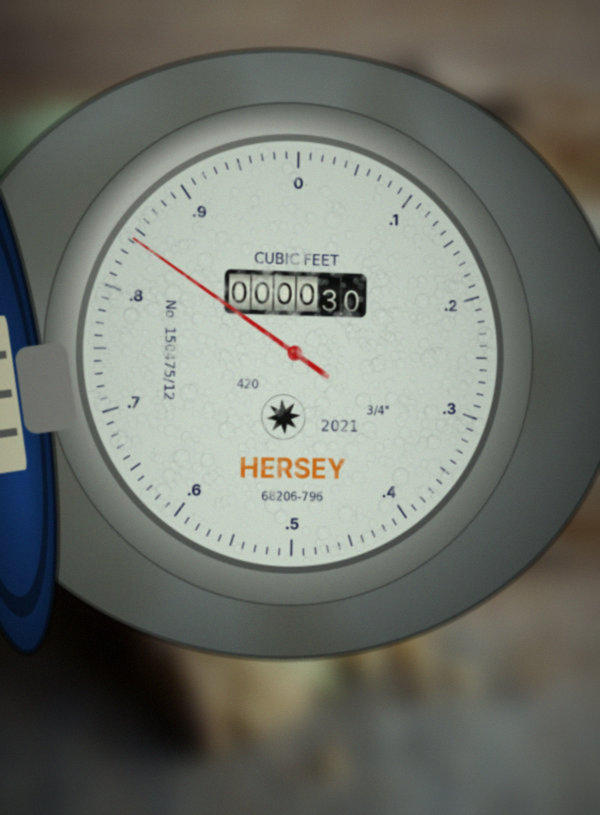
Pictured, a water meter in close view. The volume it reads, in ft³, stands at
29.84 ft³
